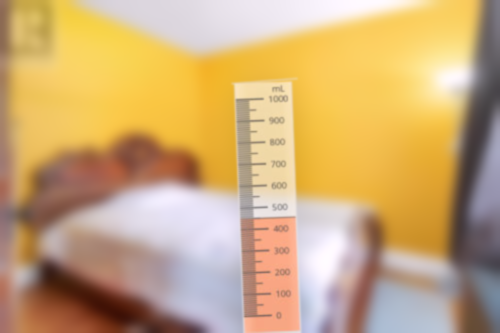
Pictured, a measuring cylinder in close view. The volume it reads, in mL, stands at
450 mL
